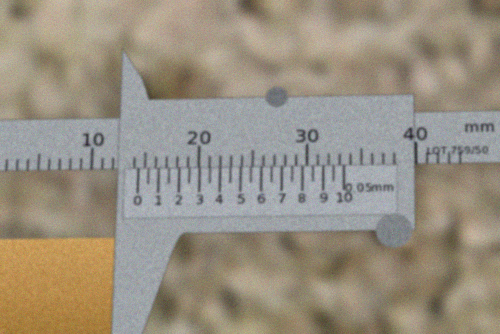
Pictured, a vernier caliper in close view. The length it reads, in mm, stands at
14.4 mm
